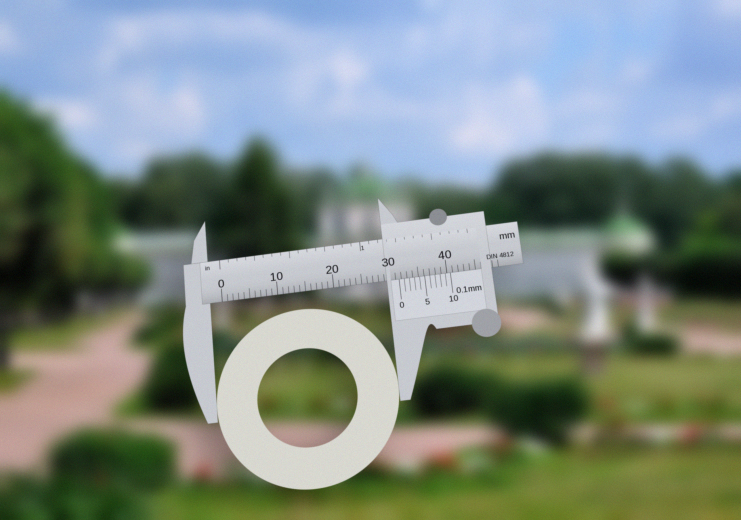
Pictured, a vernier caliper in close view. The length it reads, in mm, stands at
31.6 mm
